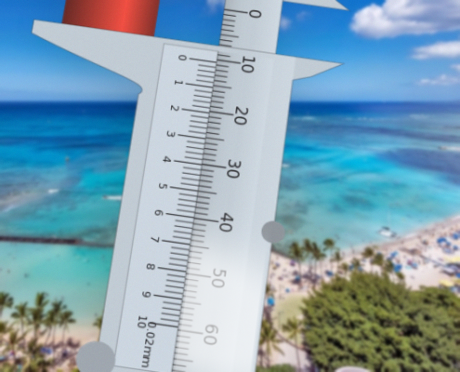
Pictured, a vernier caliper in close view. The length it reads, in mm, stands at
10.5 mm
